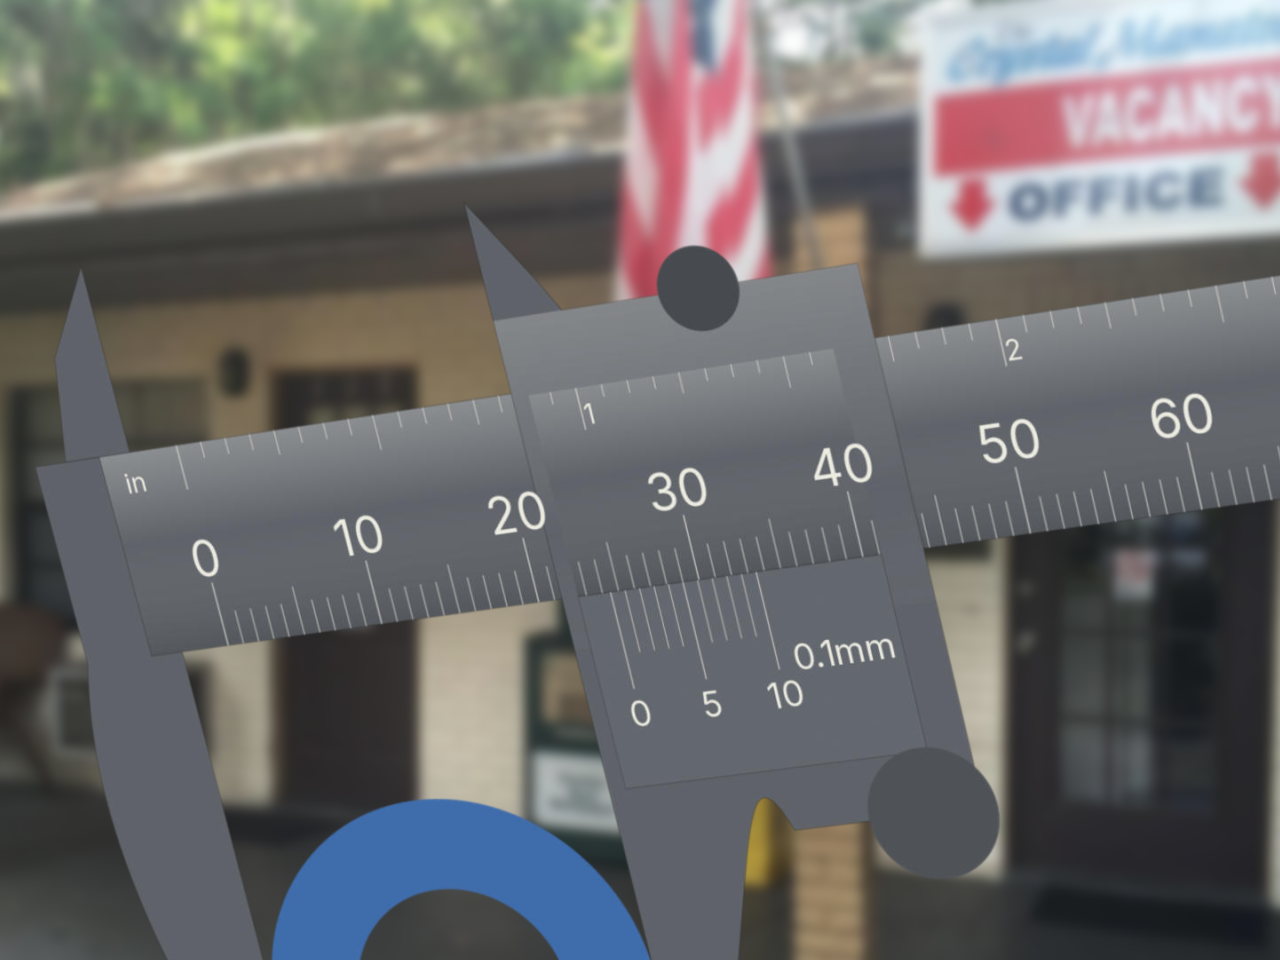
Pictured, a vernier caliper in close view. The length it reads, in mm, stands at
24.5 mm
